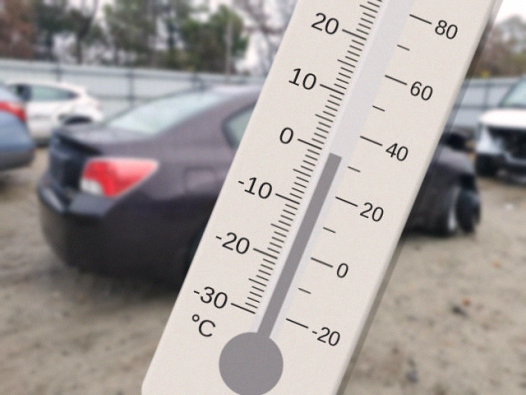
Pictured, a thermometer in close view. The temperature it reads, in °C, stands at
0 °C
